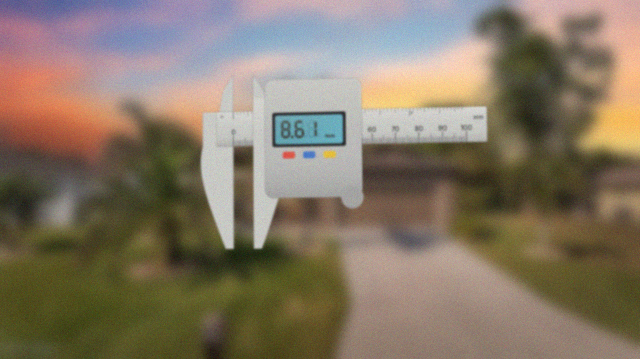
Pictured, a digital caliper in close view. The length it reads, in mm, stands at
8.61 mm
